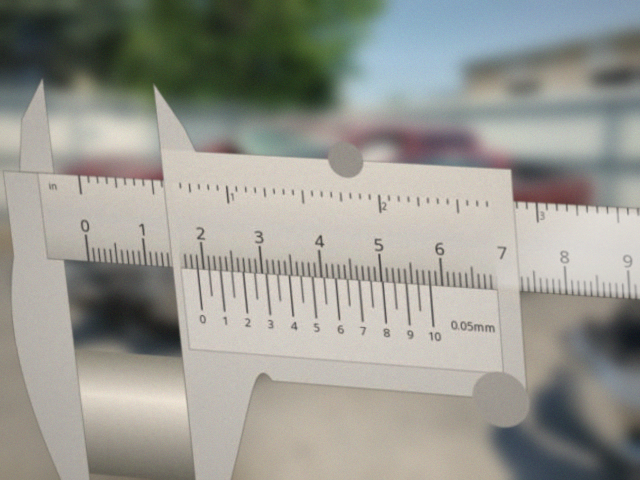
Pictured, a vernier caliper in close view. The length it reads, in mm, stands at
19.0 mm
